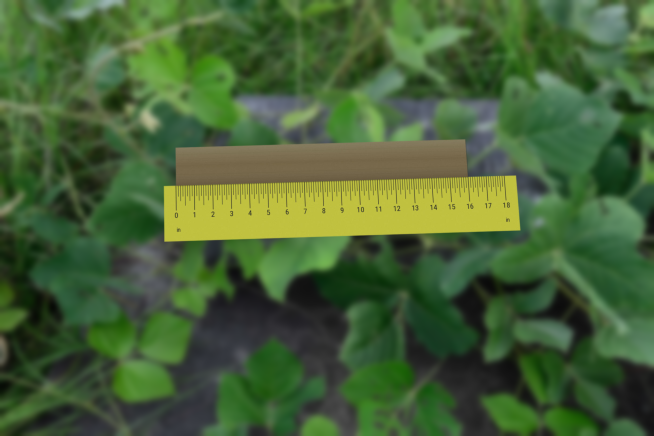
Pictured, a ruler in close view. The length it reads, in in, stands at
16 in
